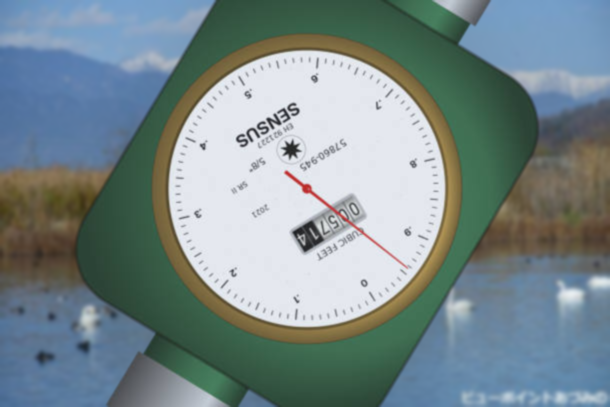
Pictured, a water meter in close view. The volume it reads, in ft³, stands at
5713.94 ft³
